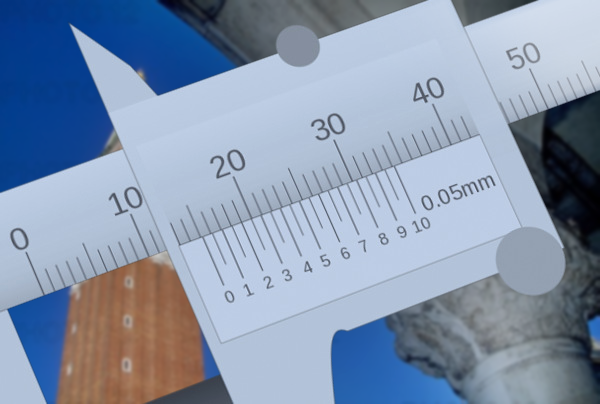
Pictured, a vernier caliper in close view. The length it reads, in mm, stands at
15.2 mm
